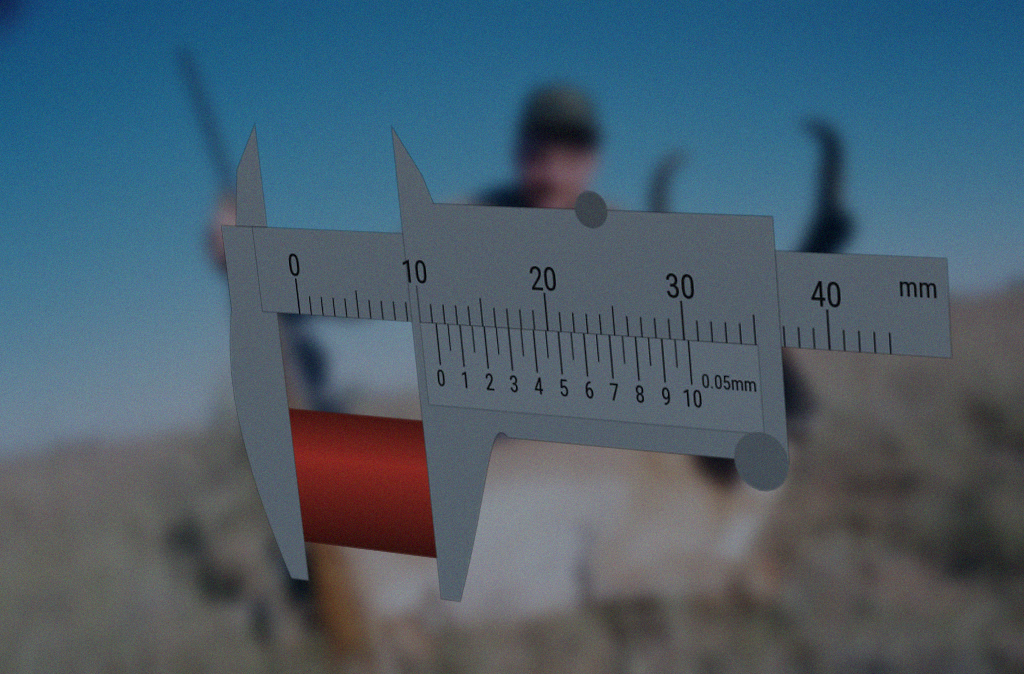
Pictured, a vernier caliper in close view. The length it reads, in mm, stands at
11.3 mm
